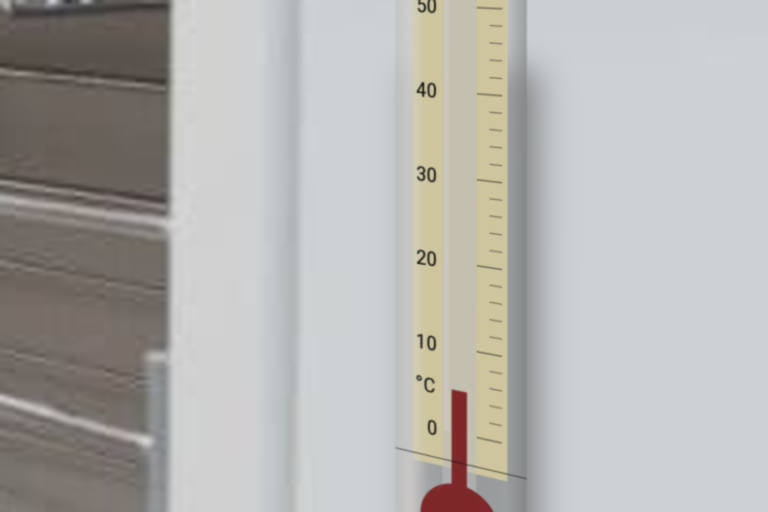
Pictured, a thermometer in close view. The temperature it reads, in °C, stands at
5 °C
